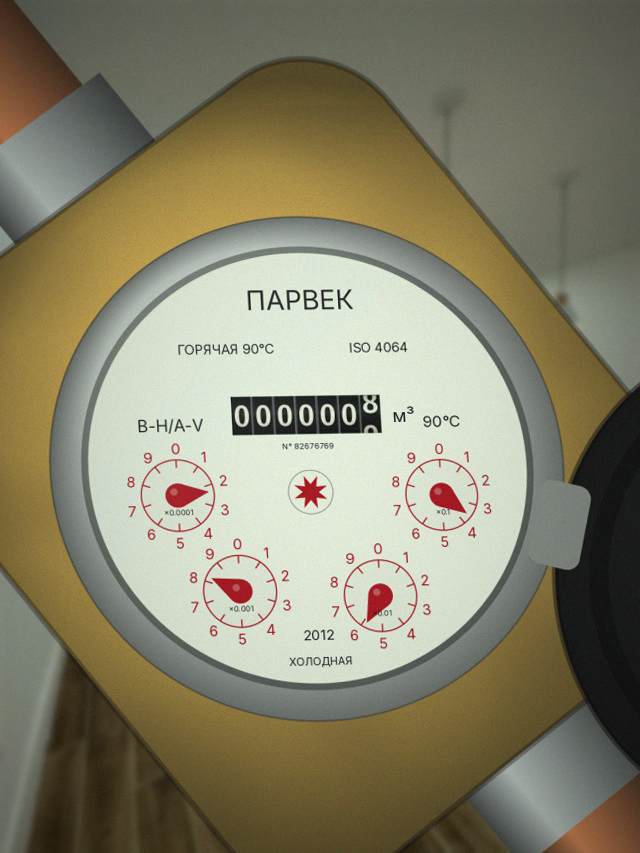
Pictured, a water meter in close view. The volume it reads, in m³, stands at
8.3582 m³
